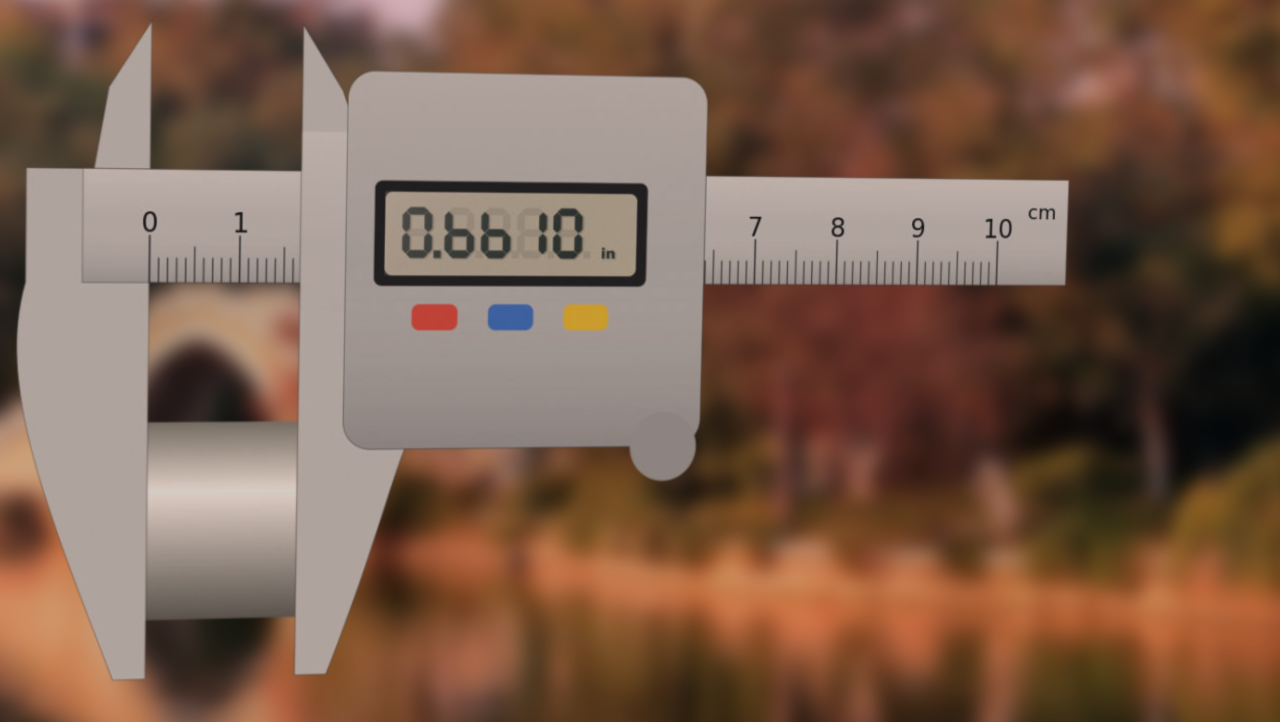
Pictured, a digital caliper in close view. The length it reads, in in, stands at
0.6610 in
